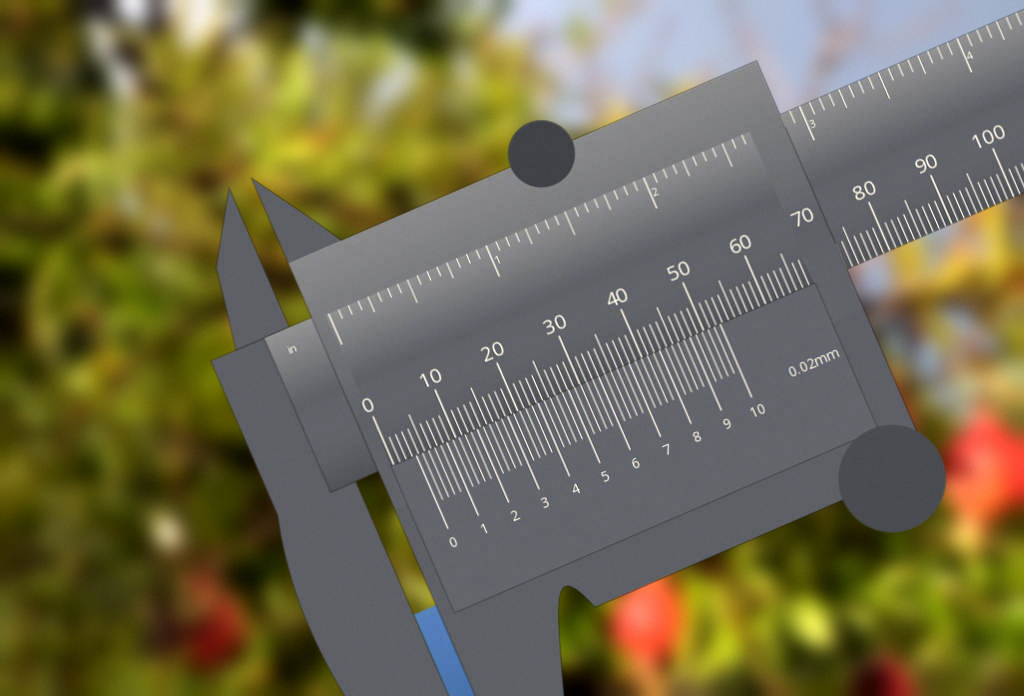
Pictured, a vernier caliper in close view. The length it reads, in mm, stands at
3.6 mm
